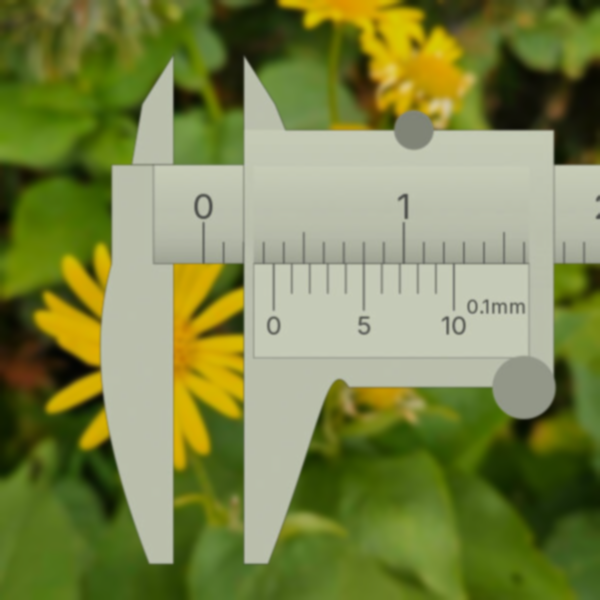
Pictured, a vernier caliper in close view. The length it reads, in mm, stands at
3.5 mm
